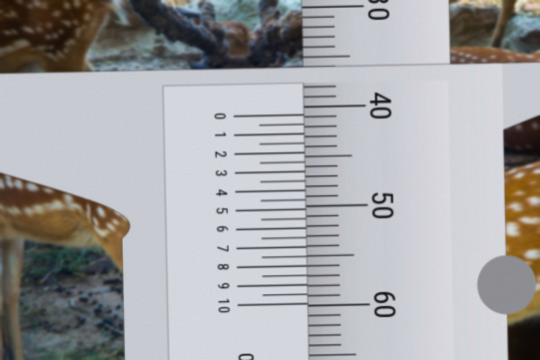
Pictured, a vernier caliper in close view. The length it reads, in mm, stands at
40.8 mm
